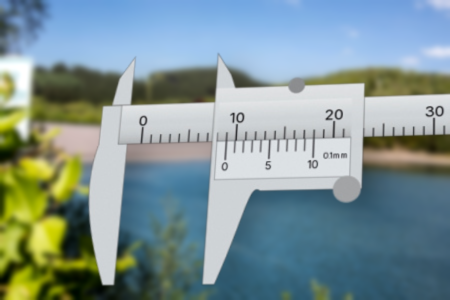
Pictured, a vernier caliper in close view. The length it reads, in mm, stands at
9.0 mm
